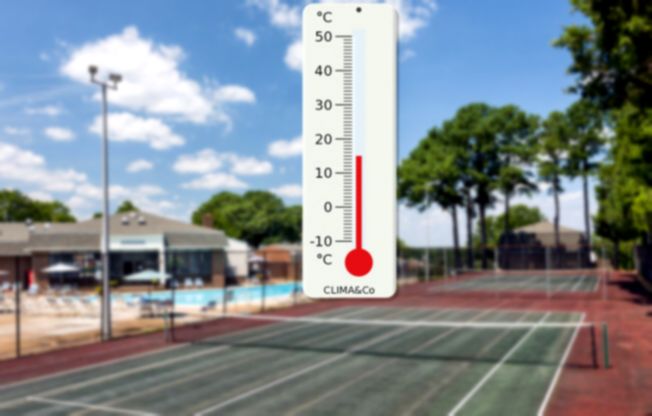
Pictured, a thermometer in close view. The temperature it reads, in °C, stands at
15 °C
